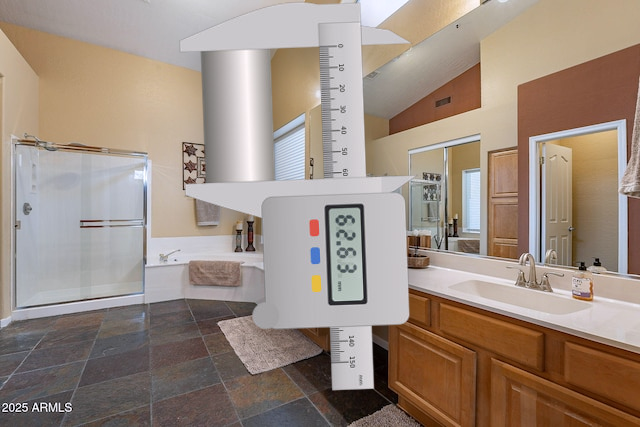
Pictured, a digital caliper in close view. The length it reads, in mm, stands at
62.63 mm
